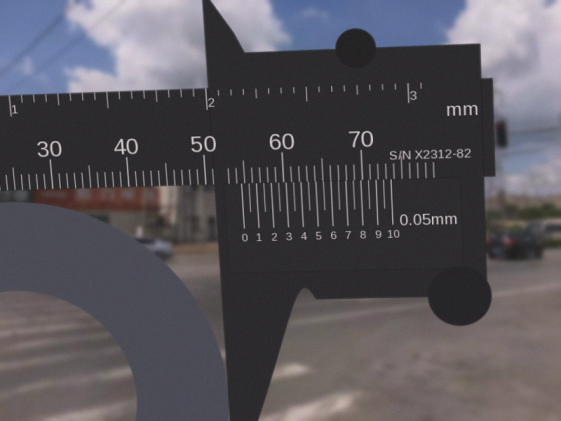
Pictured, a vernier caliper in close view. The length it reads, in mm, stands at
54.6 mm
